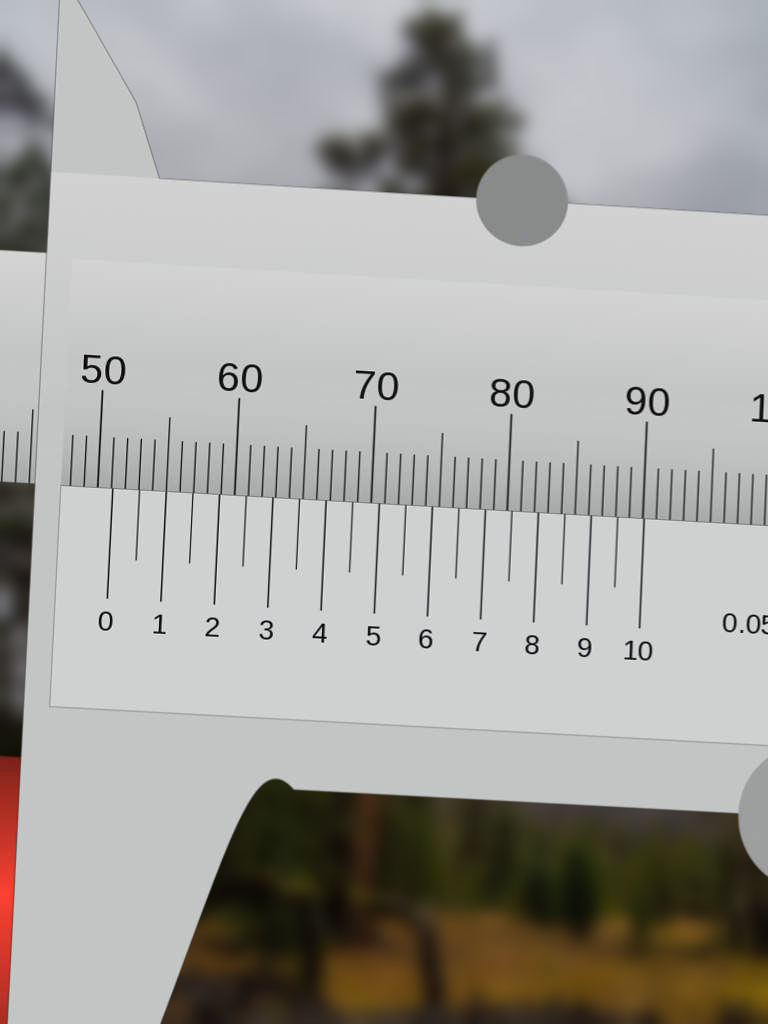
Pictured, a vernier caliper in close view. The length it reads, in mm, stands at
51.1 mm
